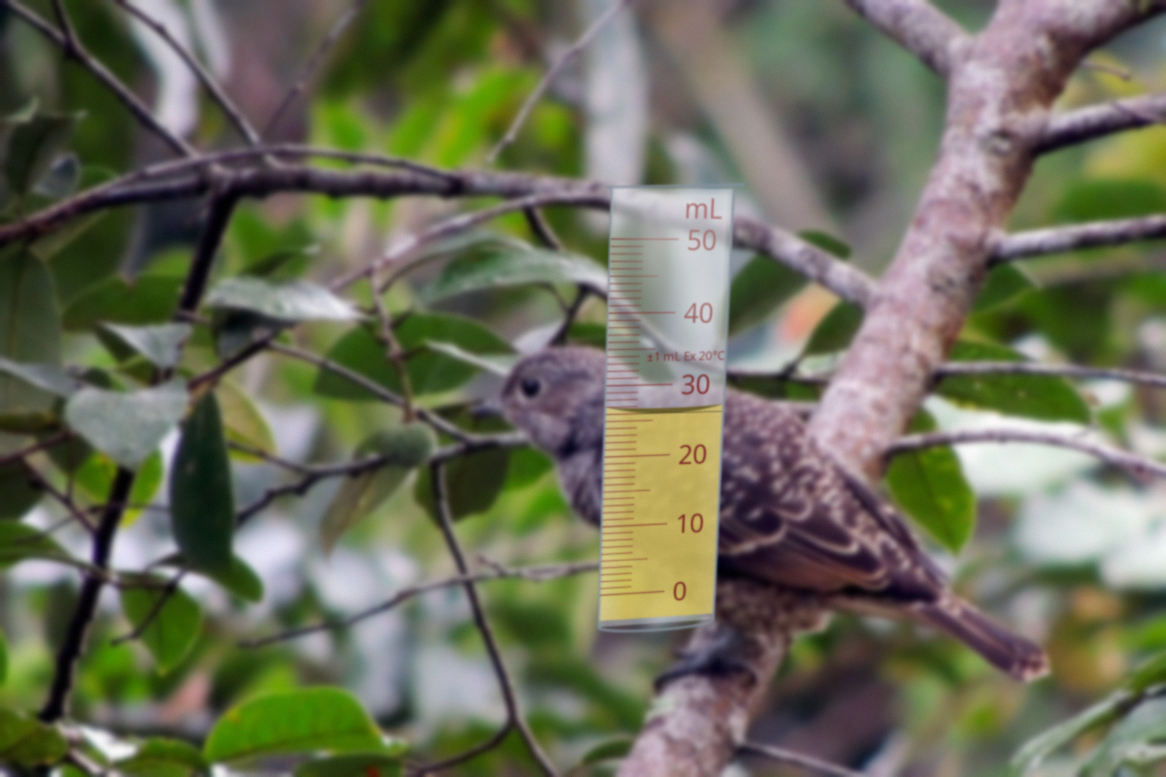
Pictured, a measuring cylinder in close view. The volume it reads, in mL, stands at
26 mL
